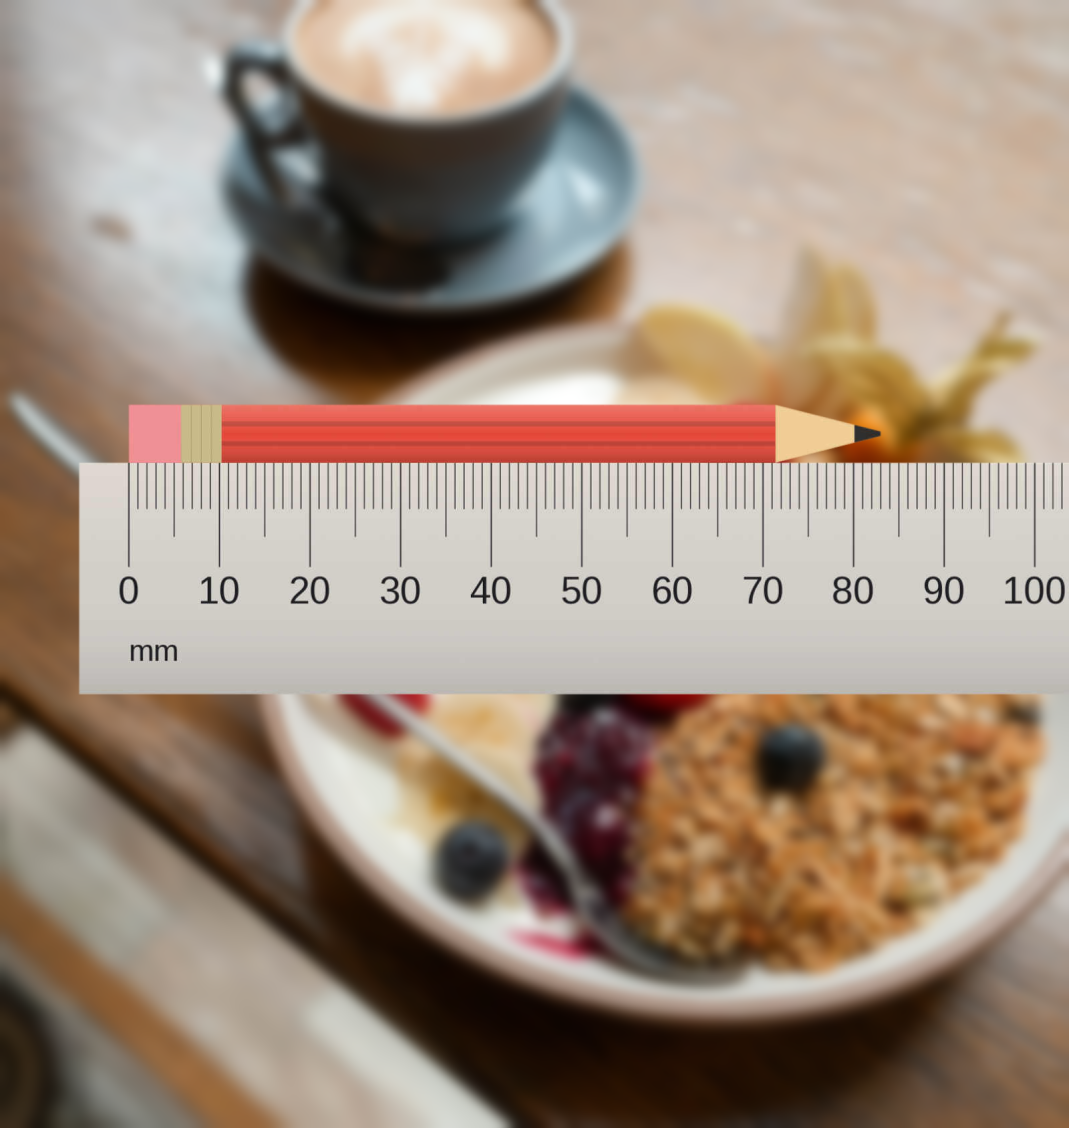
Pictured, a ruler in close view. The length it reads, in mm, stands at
83 mm
